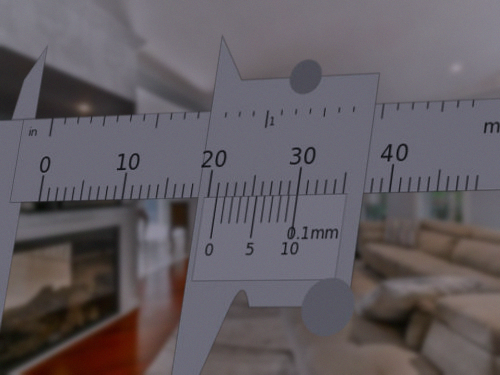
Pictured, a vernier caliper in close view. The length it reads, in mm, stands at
21.0 mm
